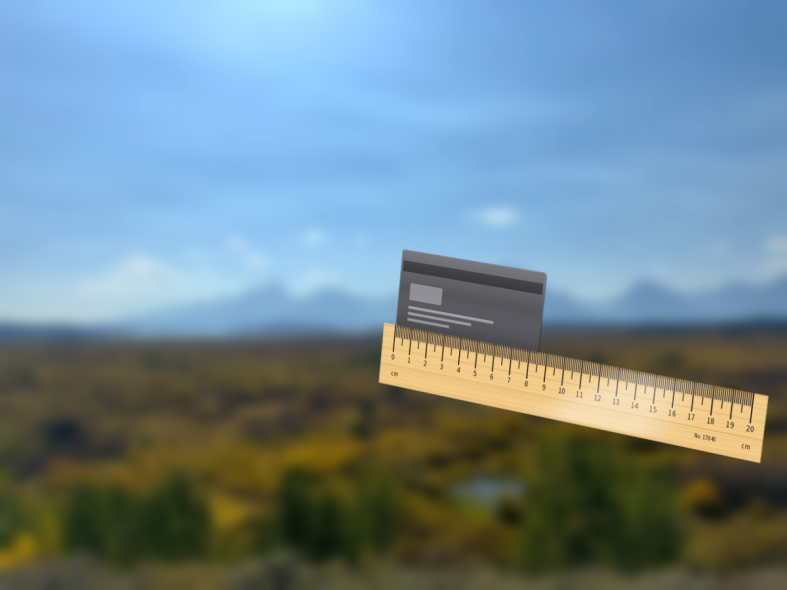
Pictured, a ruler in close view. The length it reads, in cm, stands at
8.5 cm
